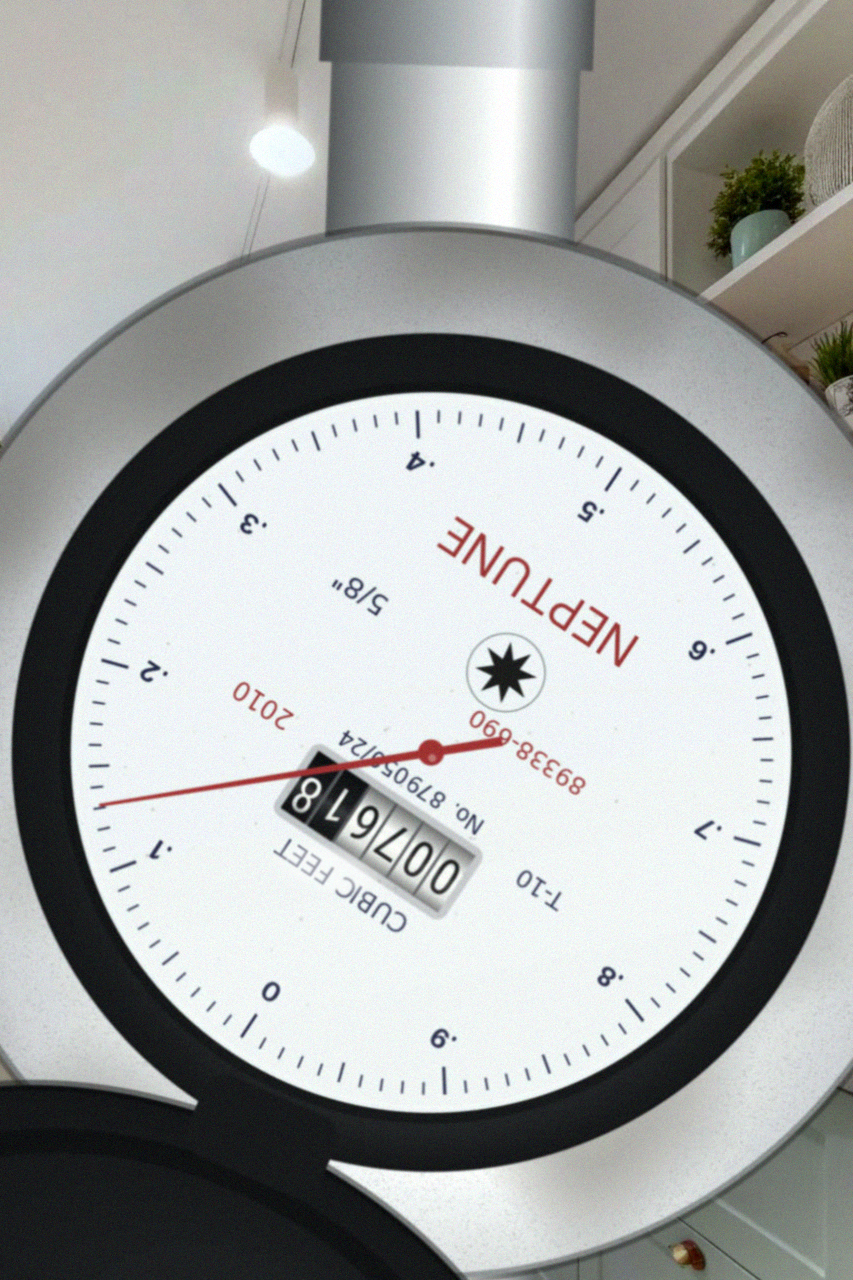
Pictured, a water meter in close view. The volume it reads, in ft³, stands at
7618.13 ft³
